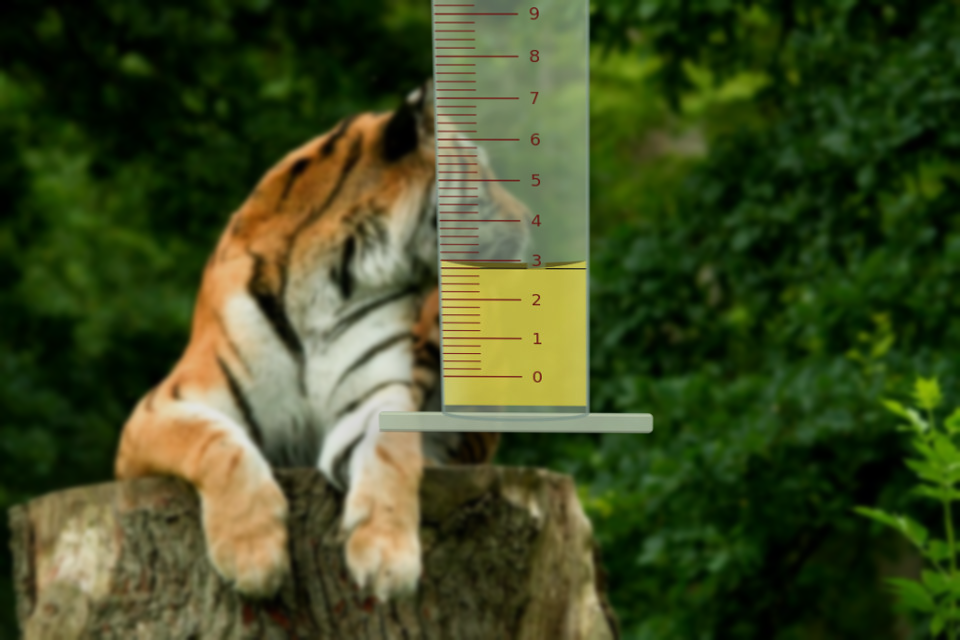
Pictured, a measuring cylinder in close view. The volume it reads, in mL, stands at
2.8 mL
